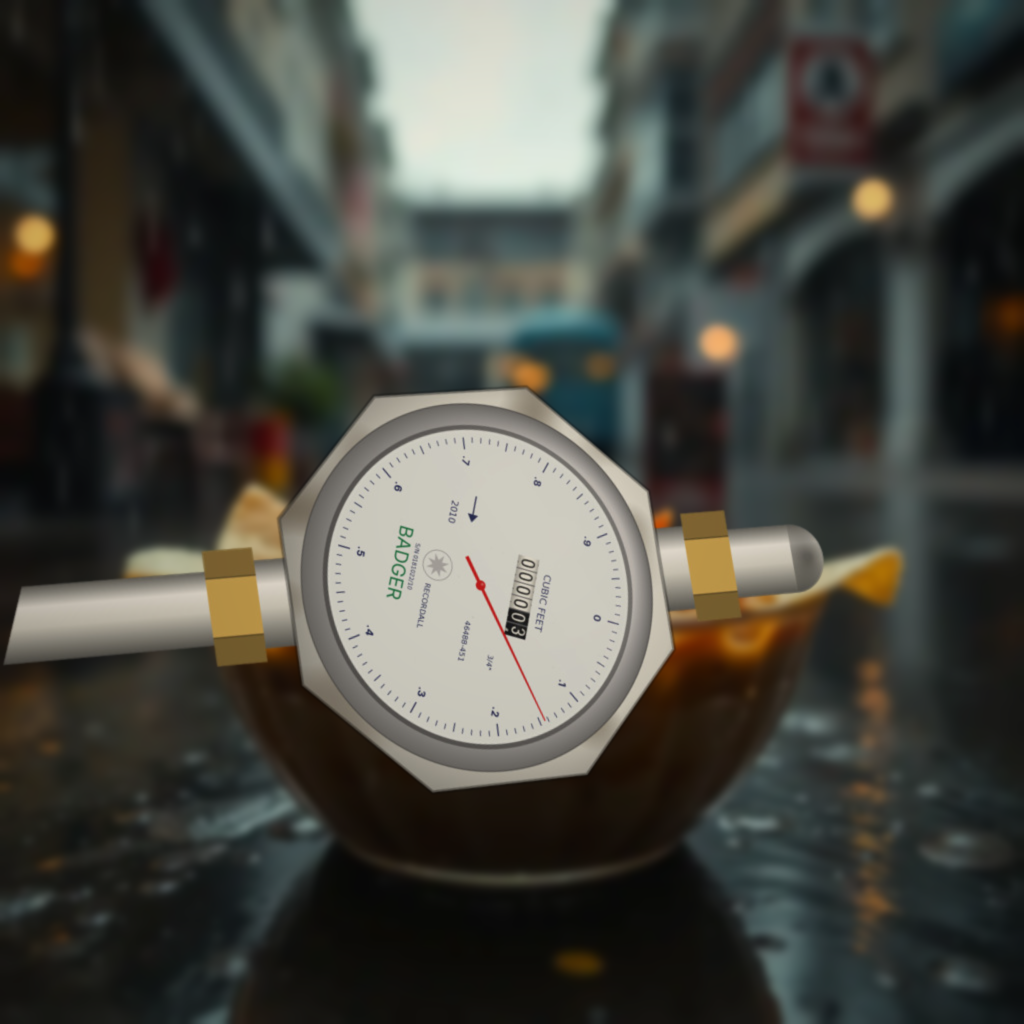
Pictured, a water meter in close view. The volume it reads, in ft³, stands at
3.14 ft³
